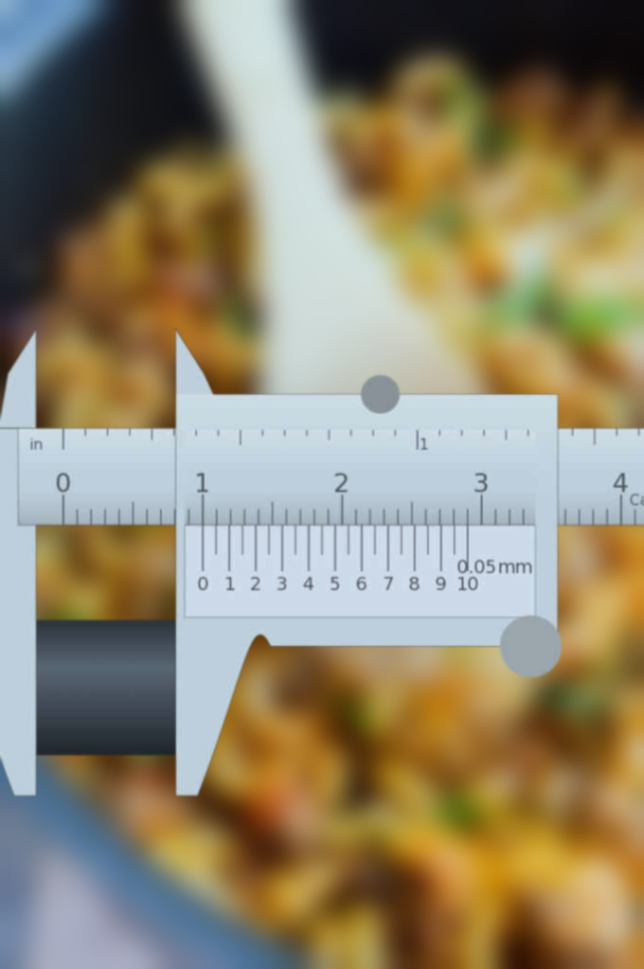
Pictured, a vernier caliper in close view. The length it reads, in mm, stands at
10.0 mm
